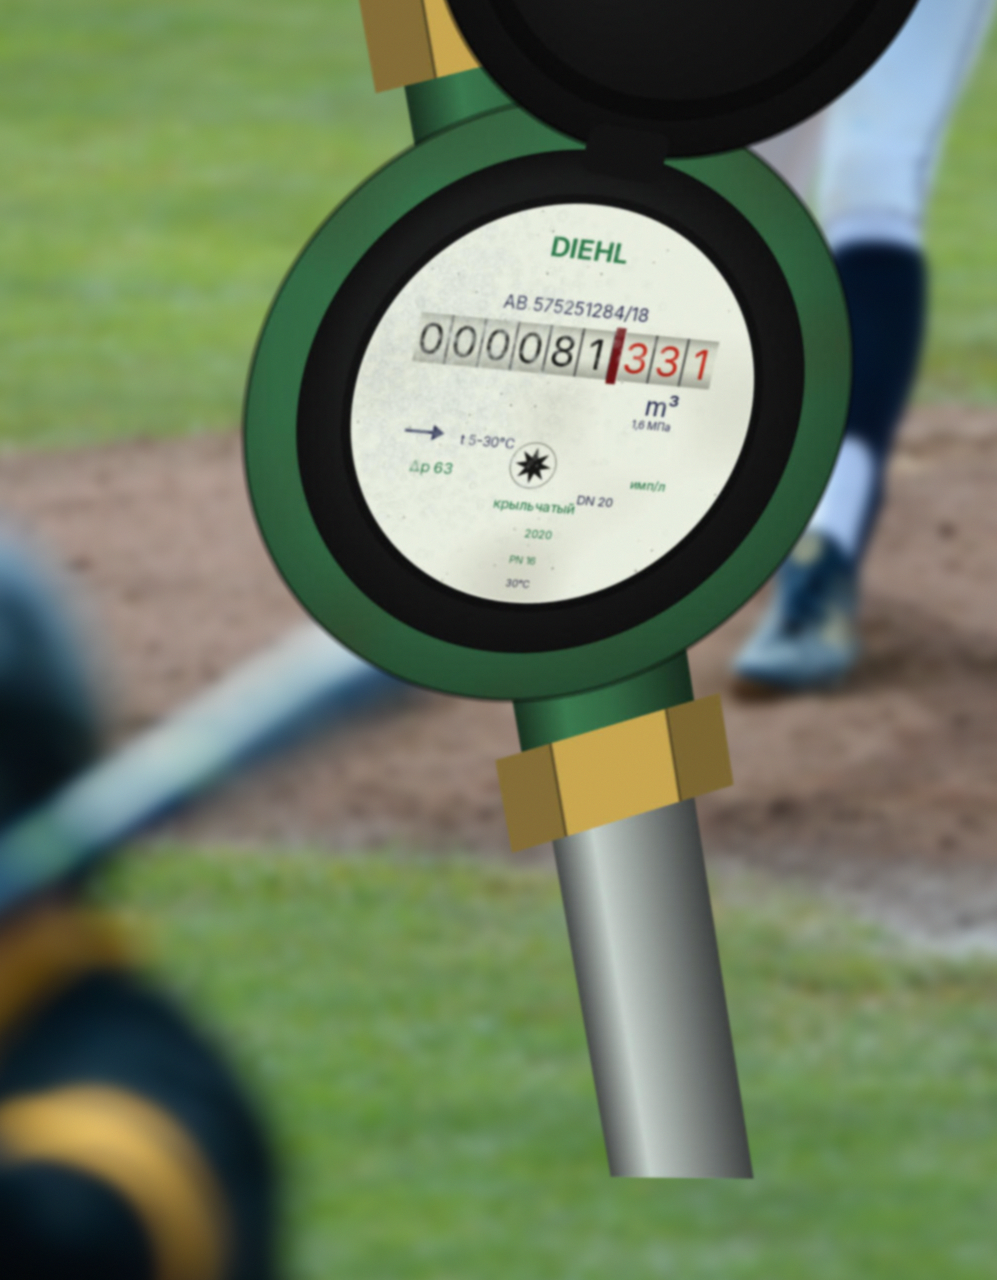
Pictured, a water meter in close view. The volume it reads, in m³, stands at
81.331 m³
